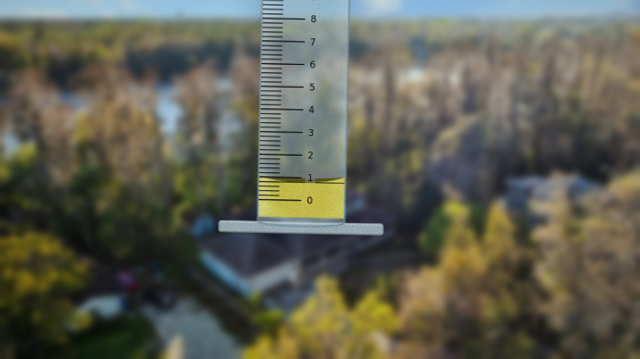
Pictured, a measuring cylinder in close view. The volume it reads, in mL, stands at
0.8 mL
